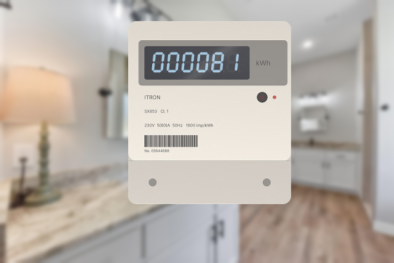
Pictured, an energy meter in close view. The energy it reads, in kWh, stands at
81 kWh
